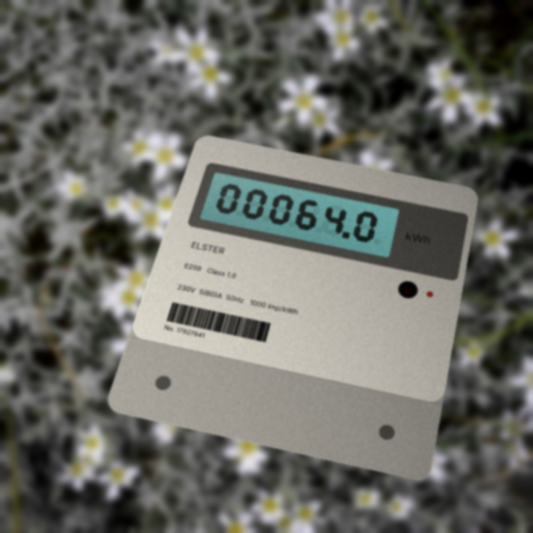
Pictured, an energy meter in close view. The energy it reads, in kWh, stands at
64.0 kWh
